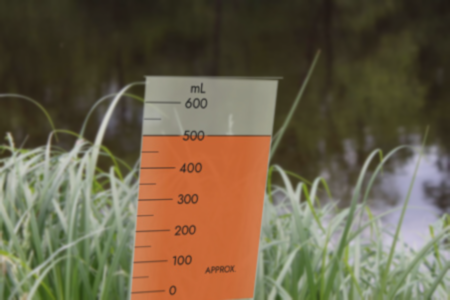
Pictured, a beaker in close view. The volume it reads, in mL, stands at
500 mL
